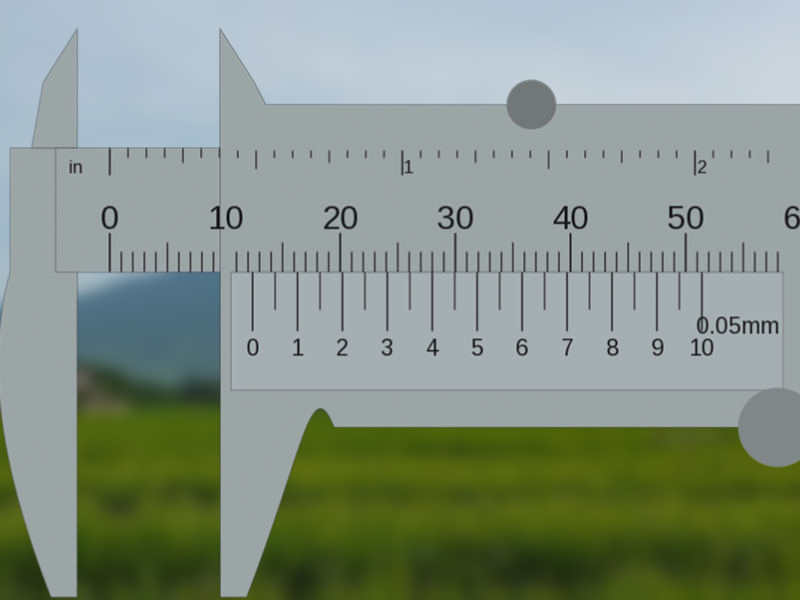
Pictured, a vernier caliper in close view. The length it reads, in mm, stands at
12.4 mm
